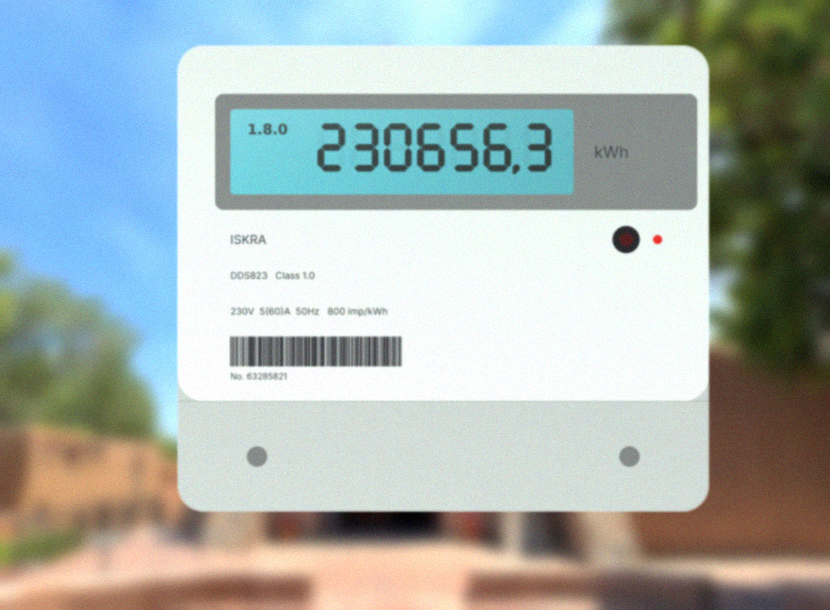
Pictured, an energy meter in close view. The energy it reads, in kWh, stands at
230656.3 kWh
